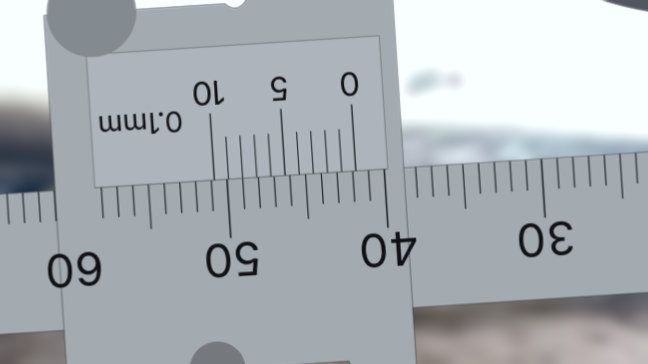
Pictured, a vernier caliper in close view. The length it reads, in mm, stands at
41.8 mm
